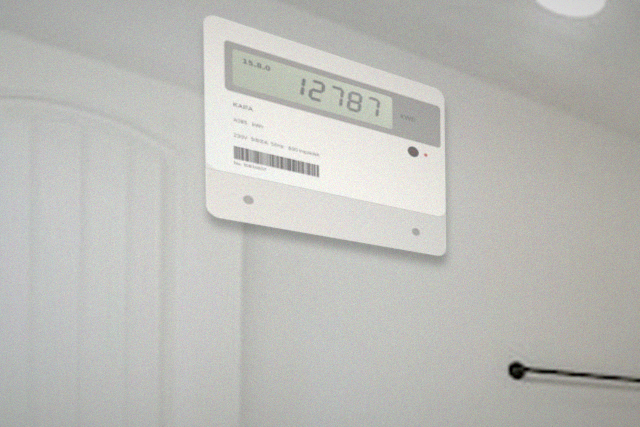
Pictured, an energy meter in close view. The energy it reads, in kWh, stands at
12787 kWh
